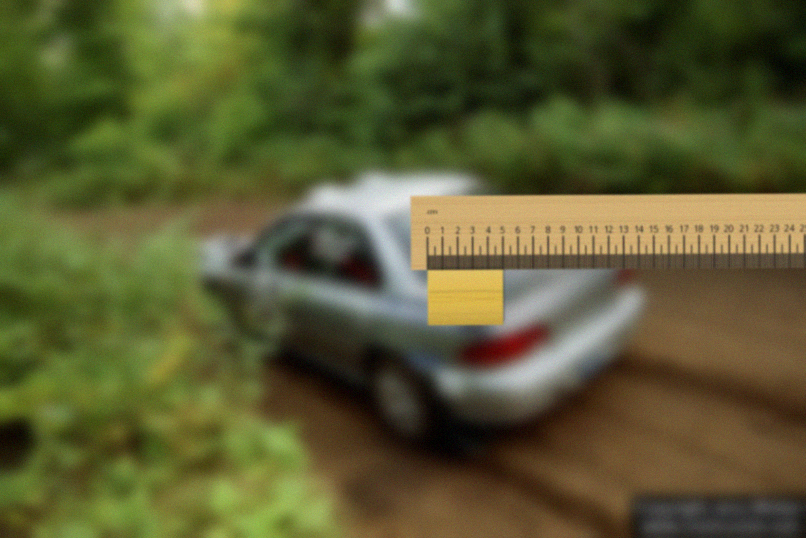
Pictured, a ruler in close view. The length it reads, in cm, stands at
5 cm
